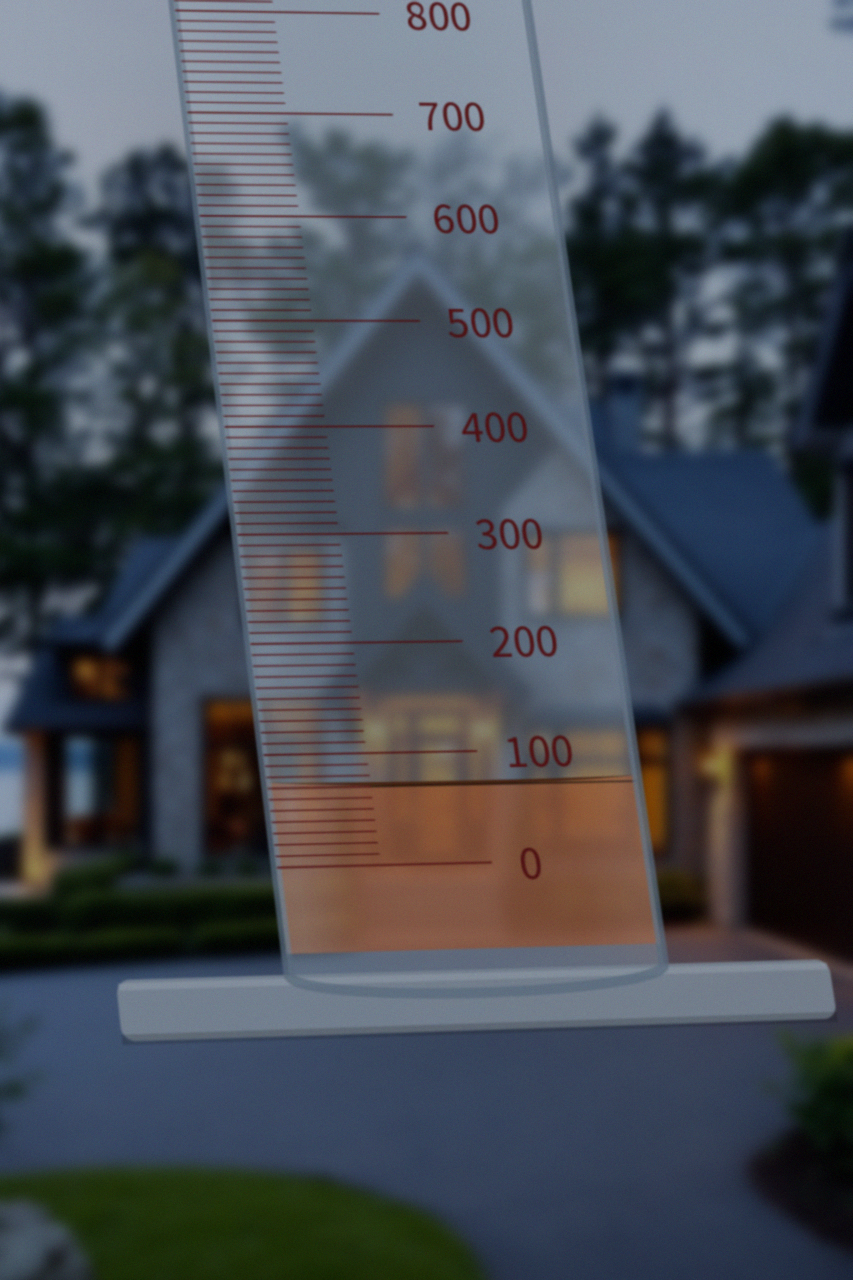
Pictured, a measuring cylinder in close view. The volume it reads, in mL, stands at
70 mL
